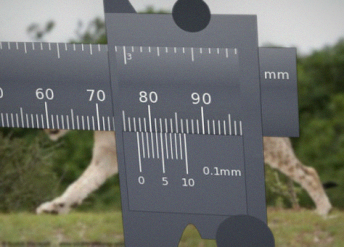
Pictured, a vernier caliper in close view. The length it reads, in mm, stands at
77.4 mm
